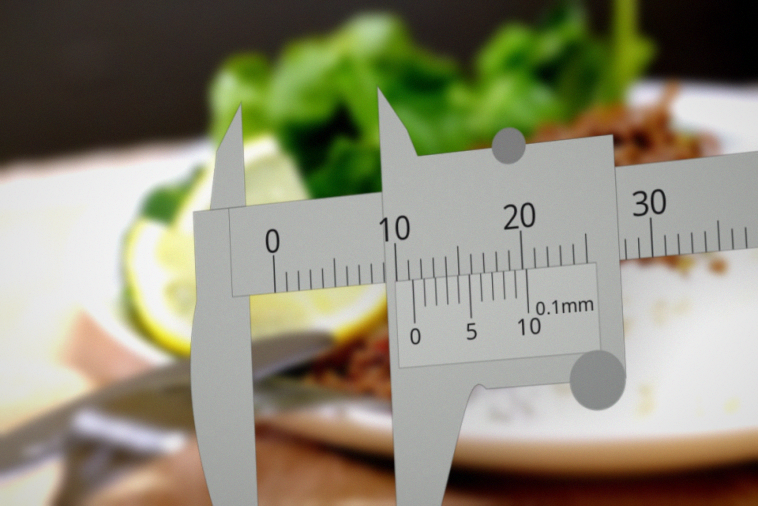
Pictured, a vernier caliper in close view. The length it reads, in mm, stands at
11.3 mm
